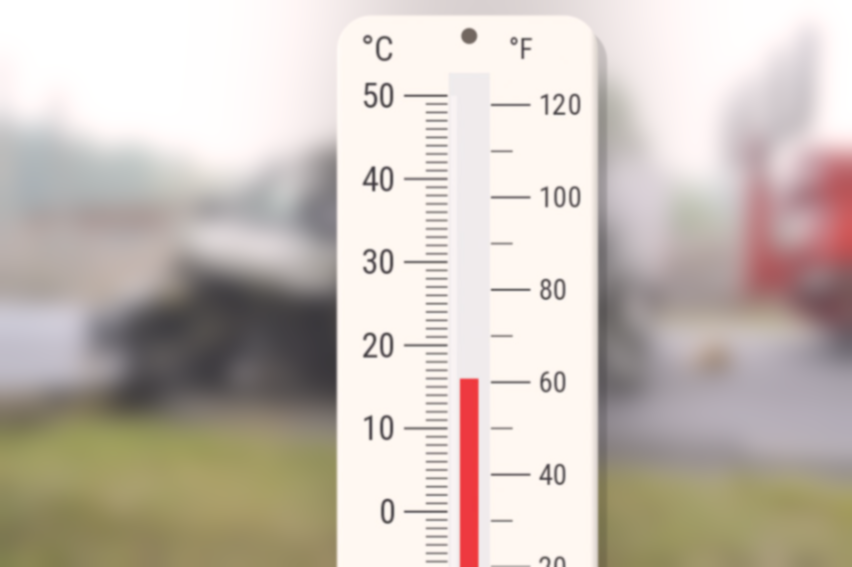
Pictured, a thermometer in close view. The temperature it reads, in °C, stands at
16 °C
